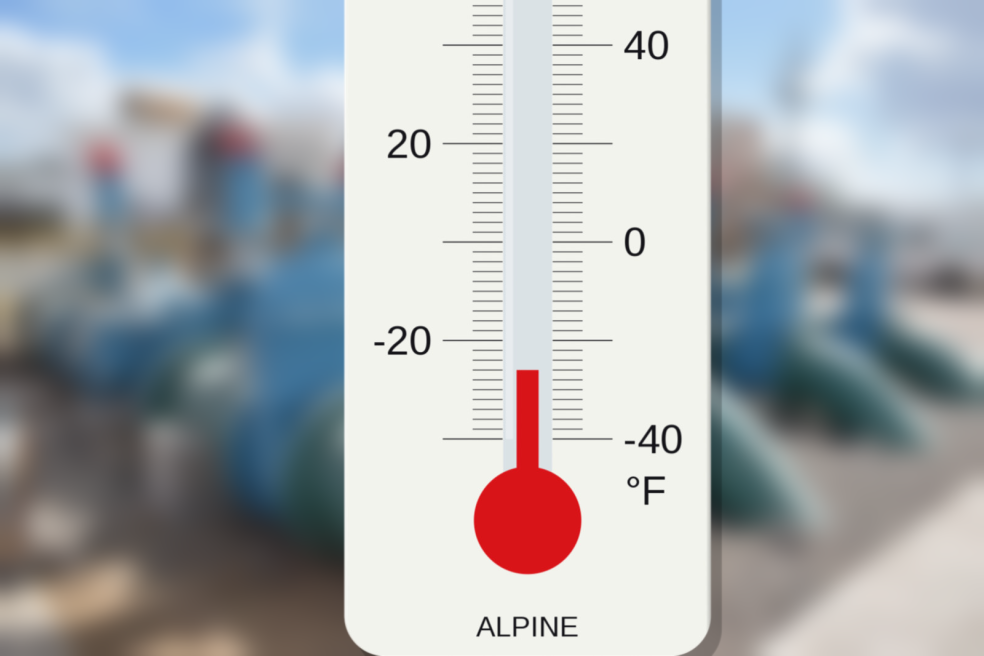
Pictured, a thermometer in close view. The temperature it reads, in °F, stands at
-26 °F
